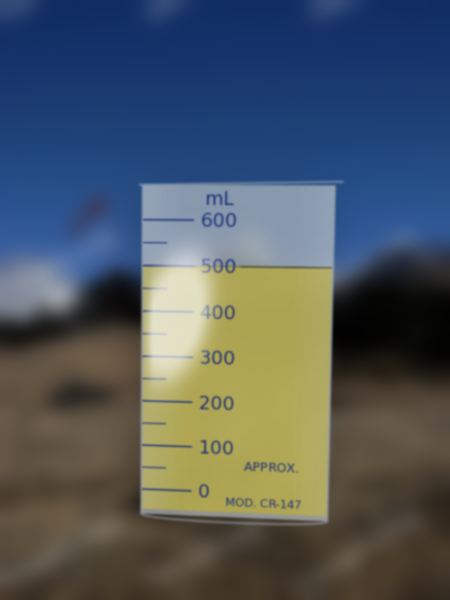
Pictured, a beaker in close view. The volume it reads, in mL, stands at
500 mL
